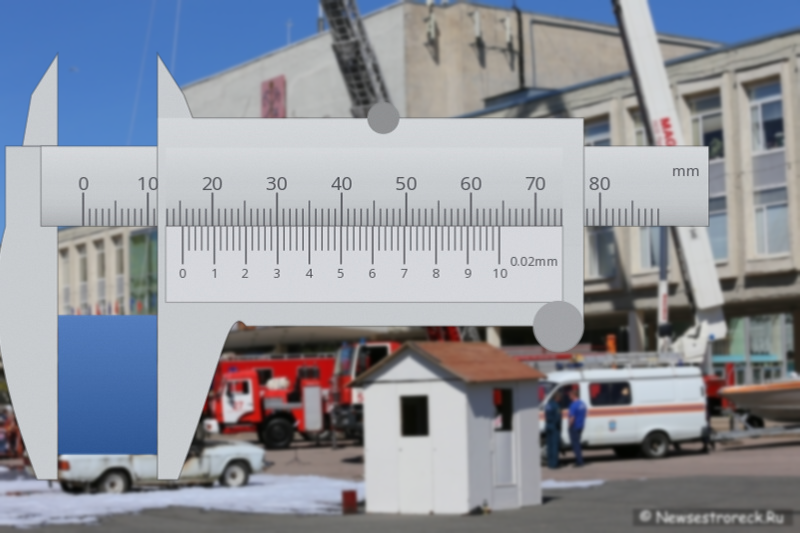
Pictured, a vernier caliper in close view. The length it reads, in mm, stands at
15.4 mm
